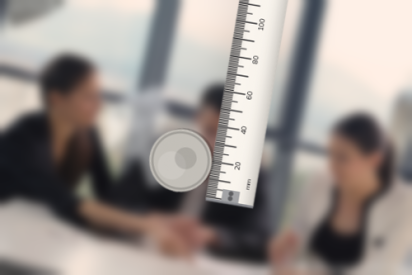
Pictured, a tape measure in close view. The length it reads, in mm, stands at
35 mm
